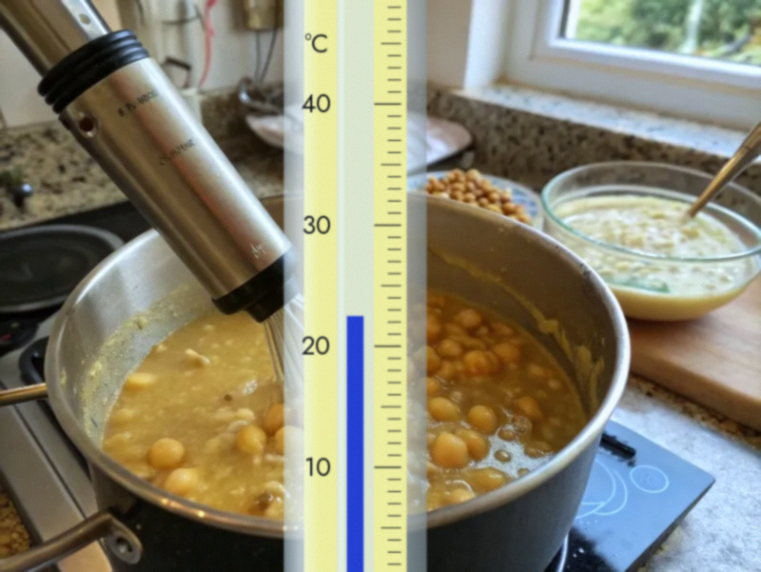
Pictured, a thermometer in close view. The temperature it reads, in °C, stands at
22.5 °C
